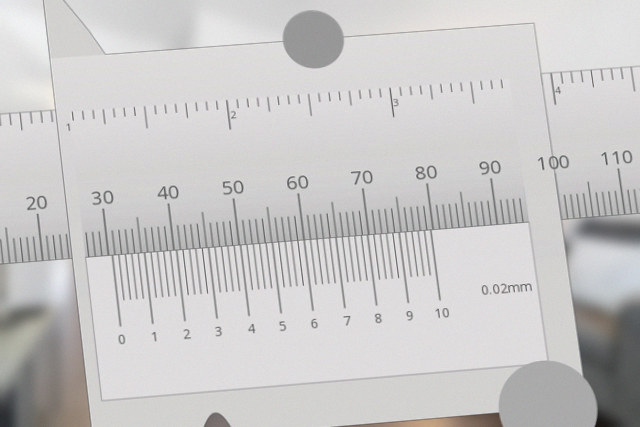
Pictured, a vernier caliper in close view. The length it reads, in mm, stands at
30.6 mm
